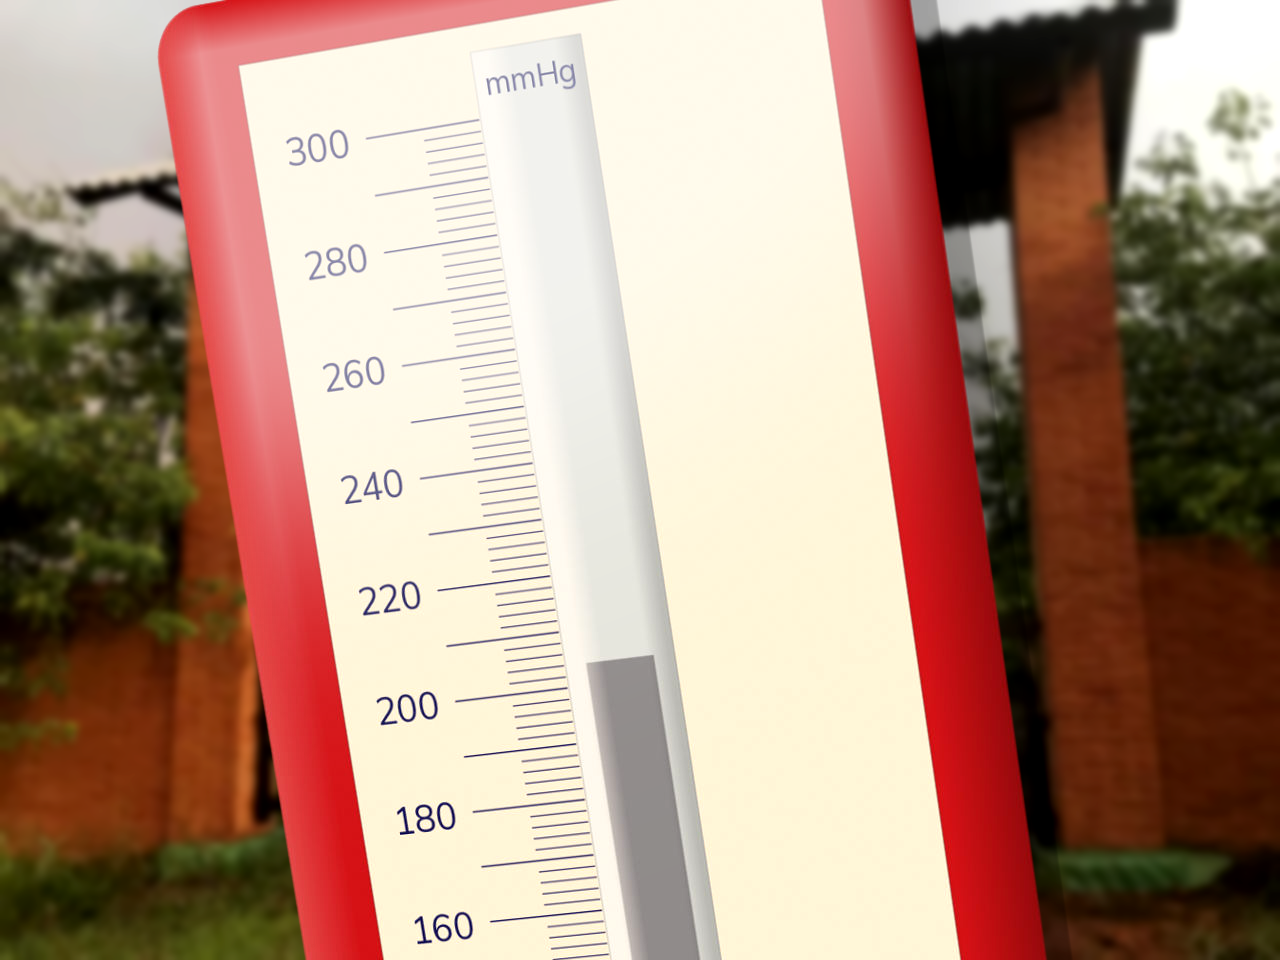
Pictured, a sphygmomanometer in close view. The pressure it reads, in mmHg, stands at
204 mmHg
